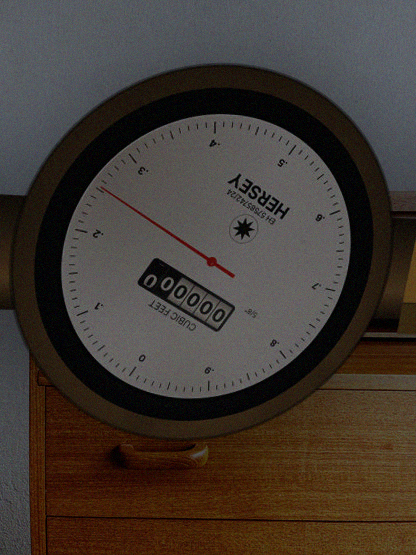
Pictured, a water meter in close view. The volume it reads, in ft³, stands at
0.25 ft³
